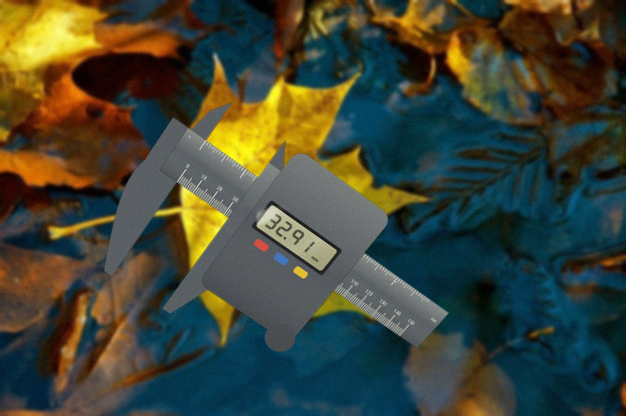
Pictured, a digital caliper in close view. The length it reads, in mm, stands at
32.91 mm
